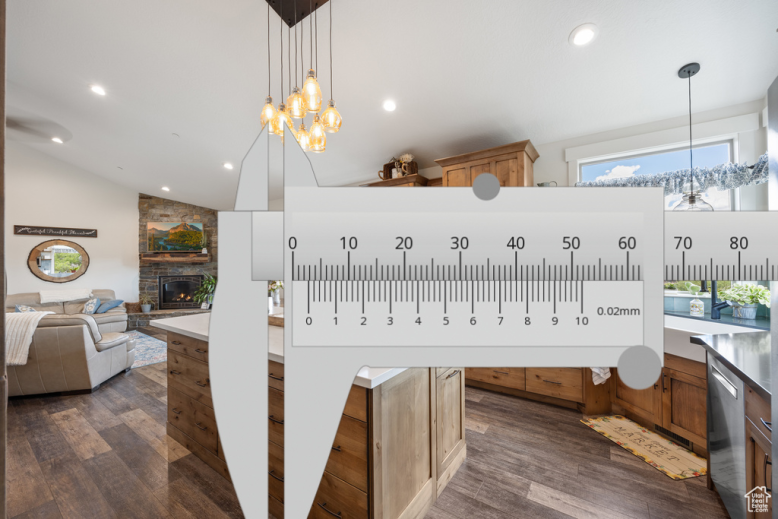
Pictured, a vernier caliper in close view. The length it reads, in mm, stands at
2.8 mm
